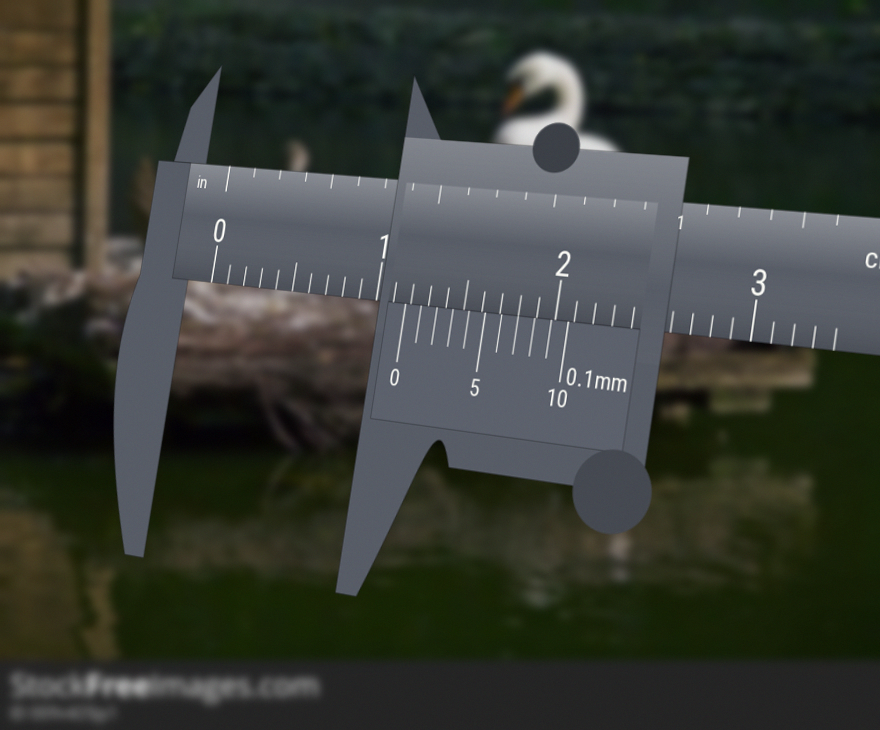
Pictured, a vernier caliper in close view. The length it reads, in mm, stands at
11.7 mm
